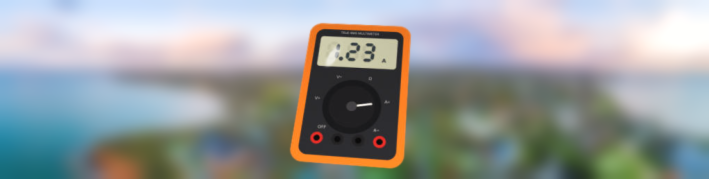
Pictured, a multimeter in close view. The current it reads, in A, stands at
1.23 A
